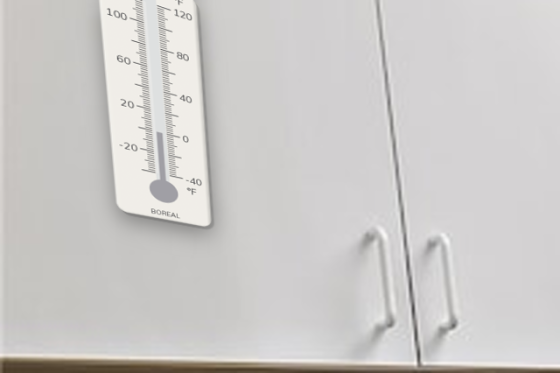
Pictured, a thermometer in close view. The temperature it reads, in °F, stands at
0 °F
